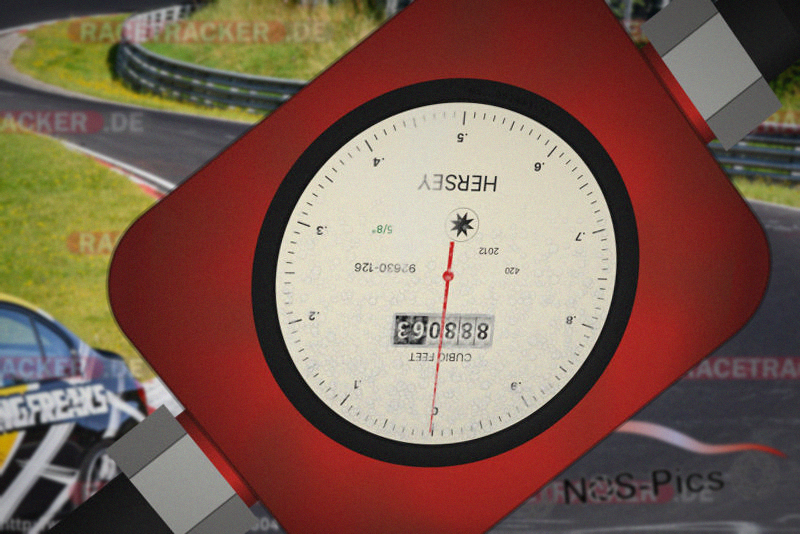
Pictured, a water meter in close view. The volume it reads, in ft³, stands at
888063.00 ft³
